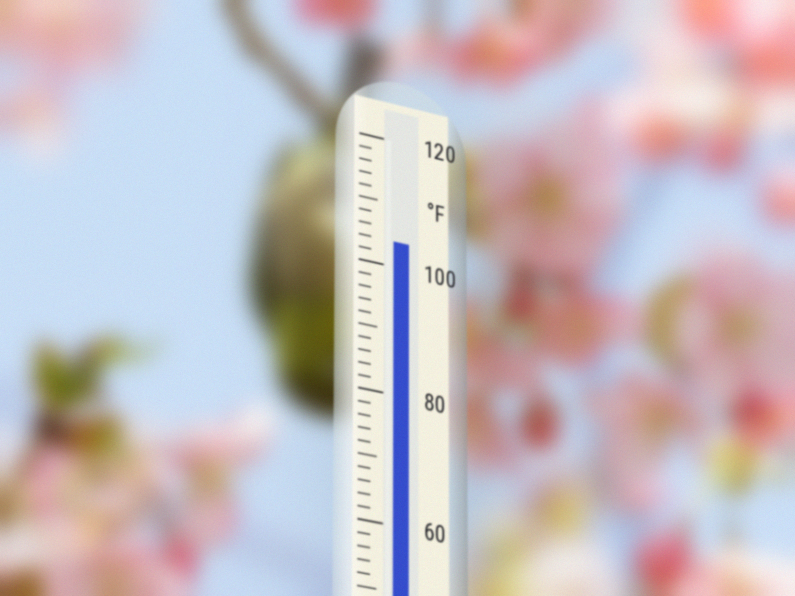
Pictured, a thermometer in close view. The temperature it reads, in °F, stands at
104 °F
